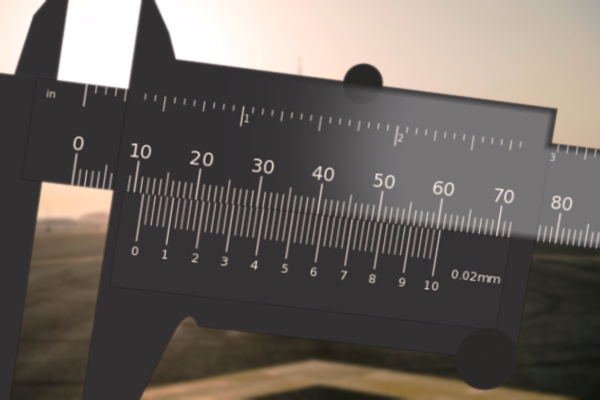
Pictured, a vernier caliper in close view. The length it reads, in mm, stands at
11.5 mm
